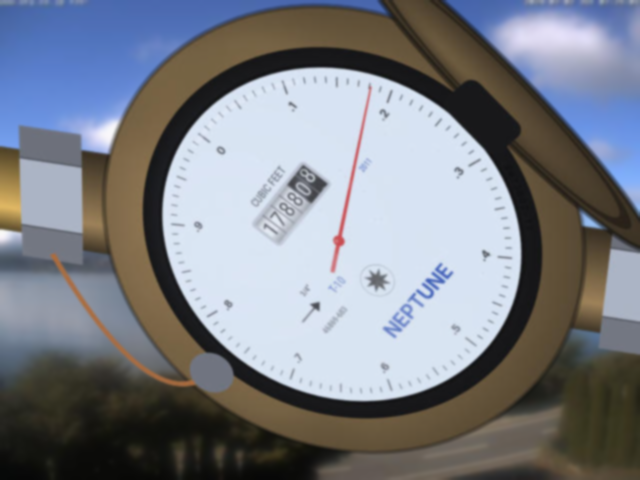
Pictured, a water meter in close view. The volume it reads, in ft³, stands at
178808.18 ft³
